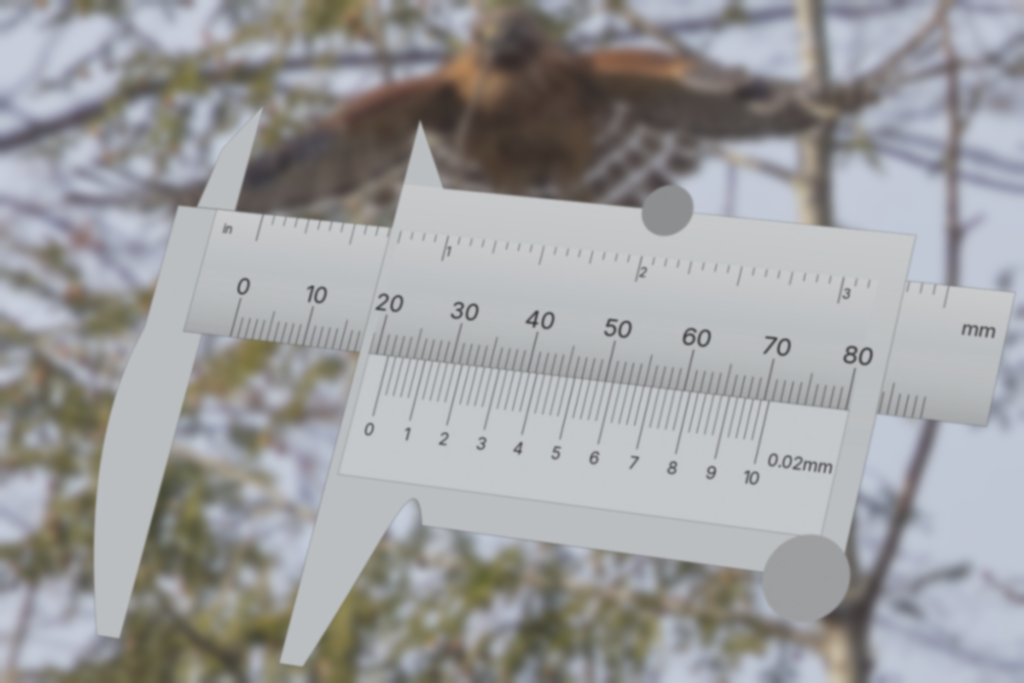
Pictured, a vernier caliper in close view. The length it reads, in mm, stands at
21.6 mm
